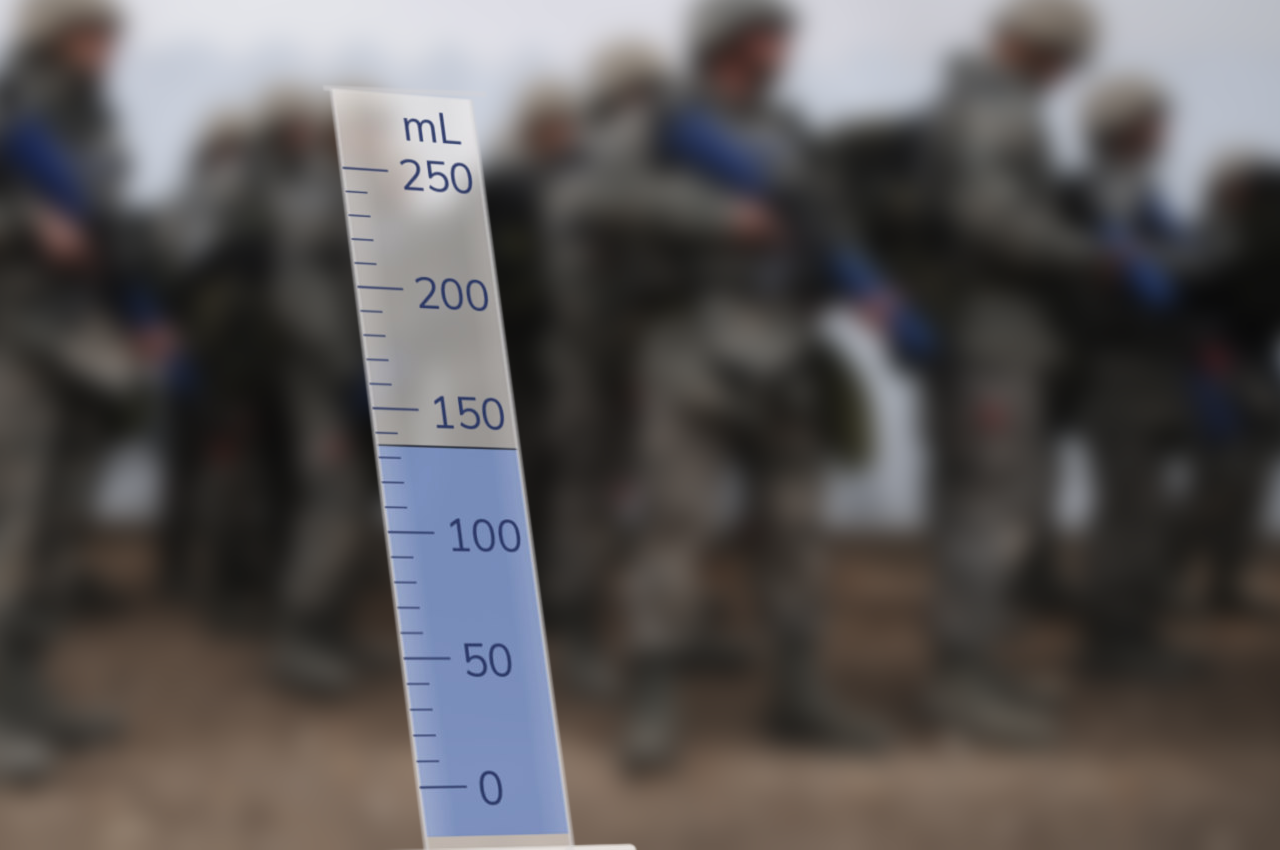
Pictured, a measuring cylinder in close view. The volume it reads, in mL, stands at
135 mL
